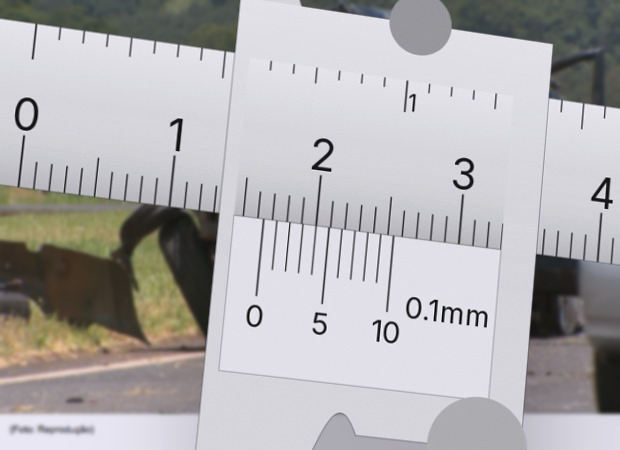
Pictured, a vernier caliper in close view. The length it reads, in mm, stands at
16.4 mm
